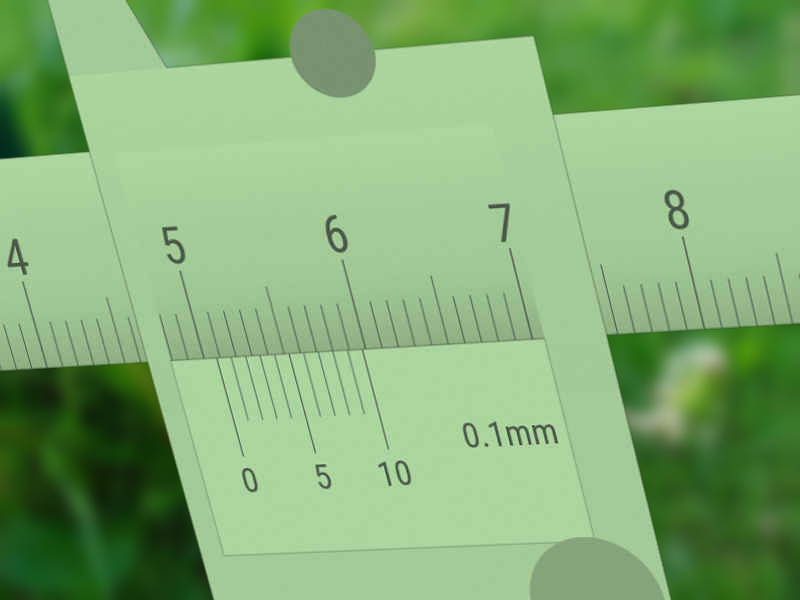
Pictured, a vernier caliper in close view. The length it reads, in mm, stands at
50.8 mm
